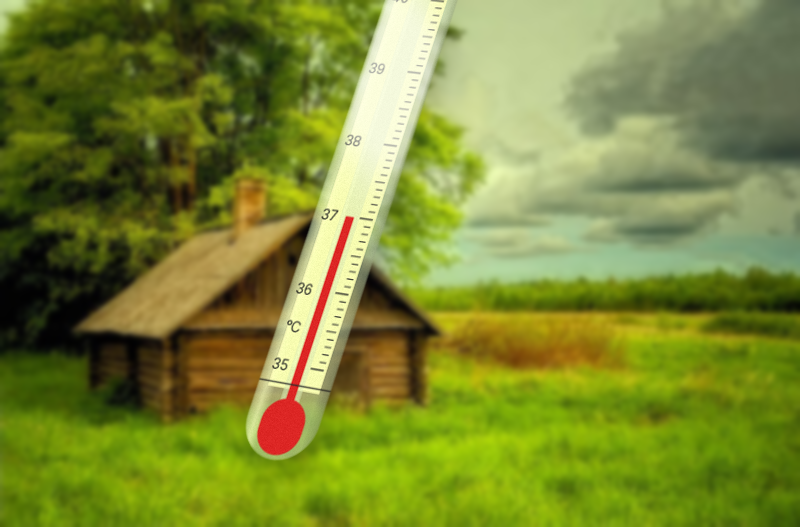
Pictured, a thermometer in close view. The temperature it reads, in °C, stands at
37 °C
